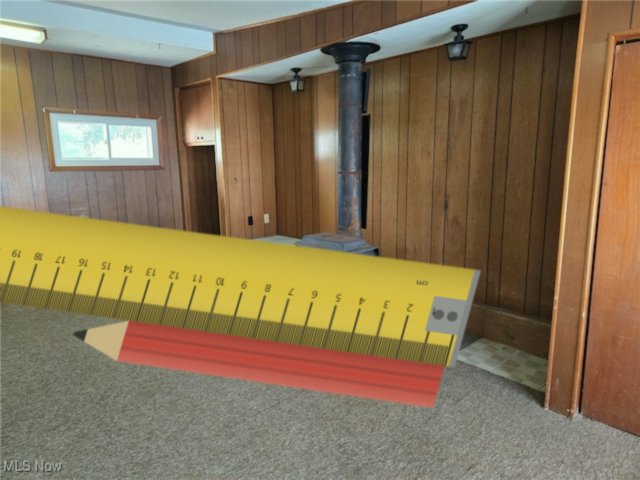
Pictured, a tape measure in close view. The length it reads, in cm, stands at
15.5 cm
